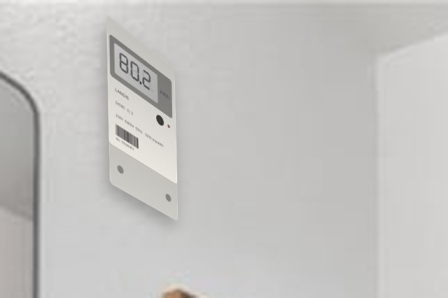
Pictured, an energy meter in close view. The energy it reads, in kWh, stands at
80.2 kWh
